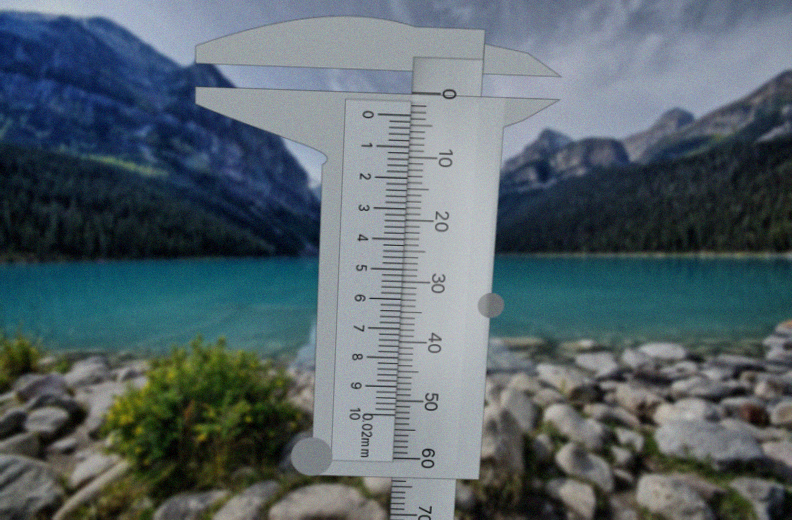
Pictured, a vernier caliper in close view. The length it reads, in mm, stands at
3.5 mm
